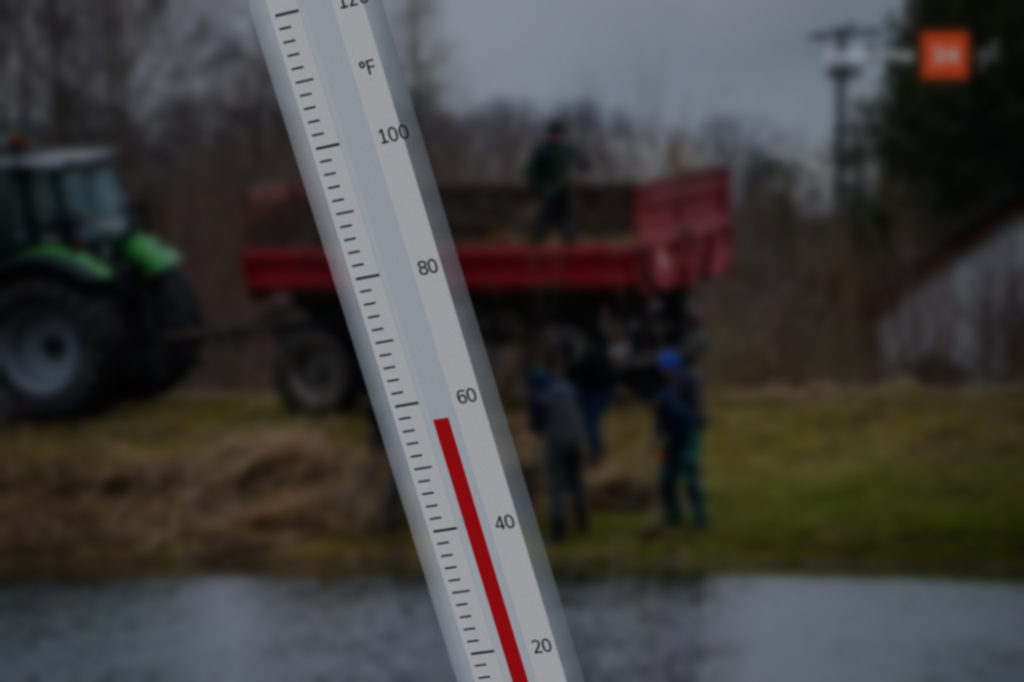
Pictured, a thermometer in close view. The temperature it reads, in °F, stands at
57 °F
